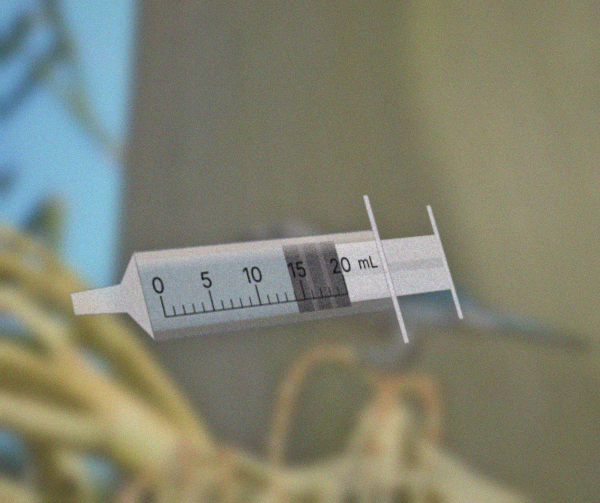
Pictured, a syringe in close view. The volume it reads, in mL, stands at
14 mL
